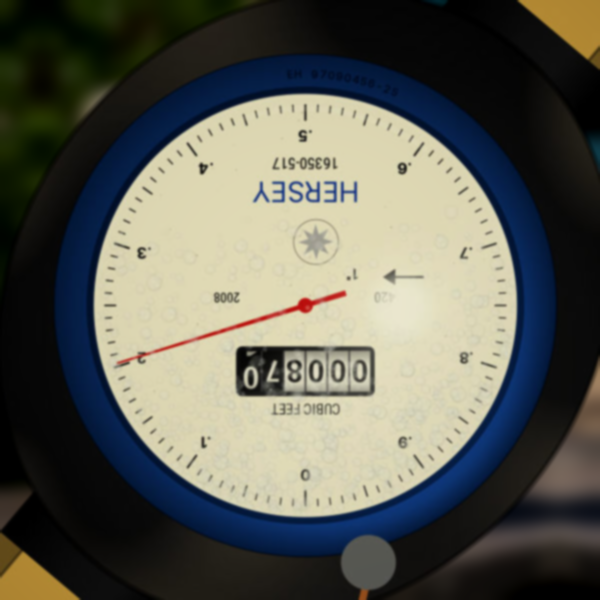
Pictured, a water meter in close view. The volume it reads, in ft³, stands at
870.20 ft³
